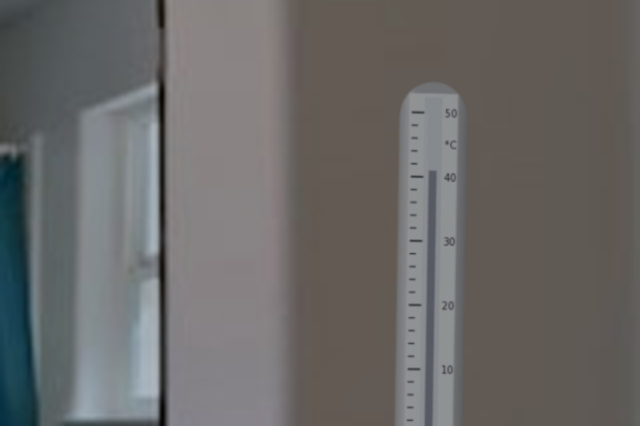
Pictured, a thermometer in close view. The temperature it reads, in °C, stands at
41 °C
